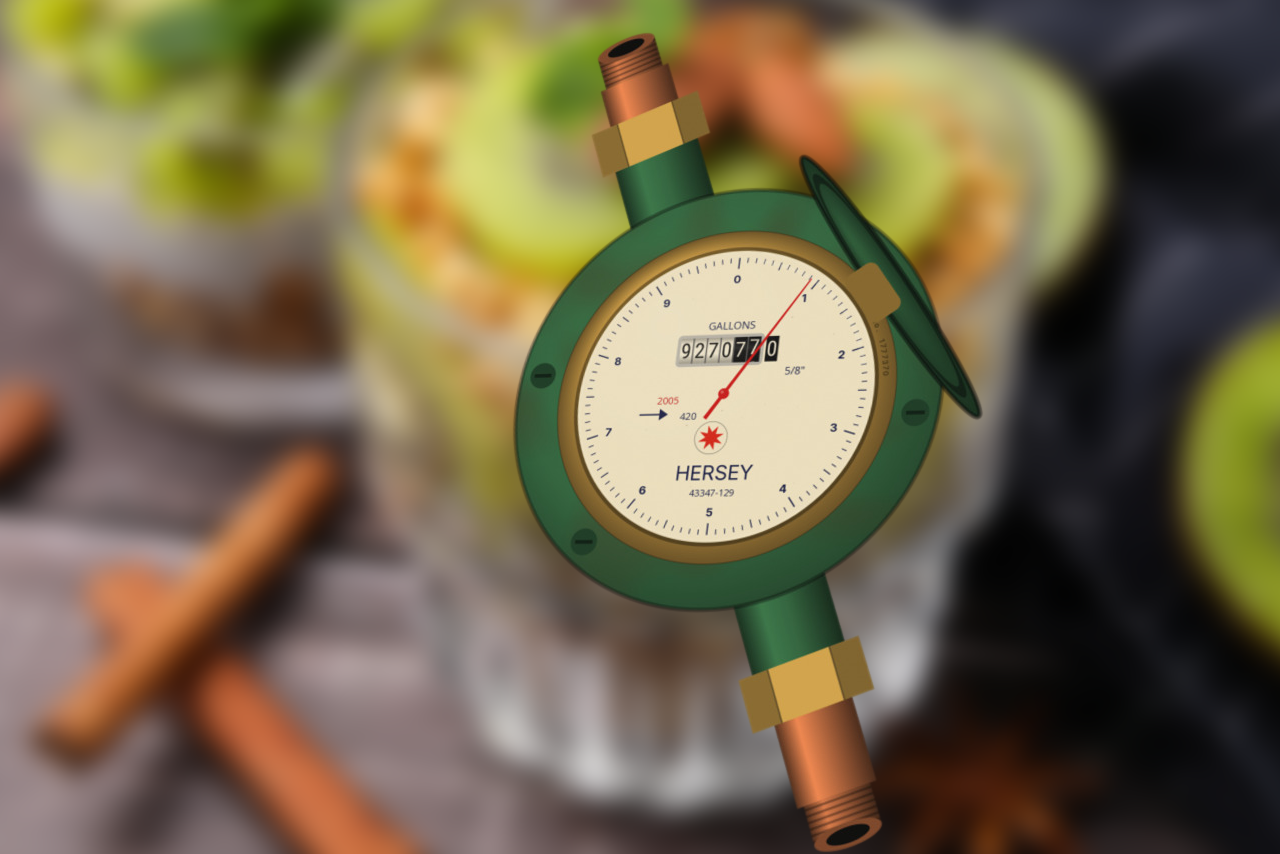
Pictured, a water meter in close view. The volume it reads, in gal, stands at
9270770.9 gal
